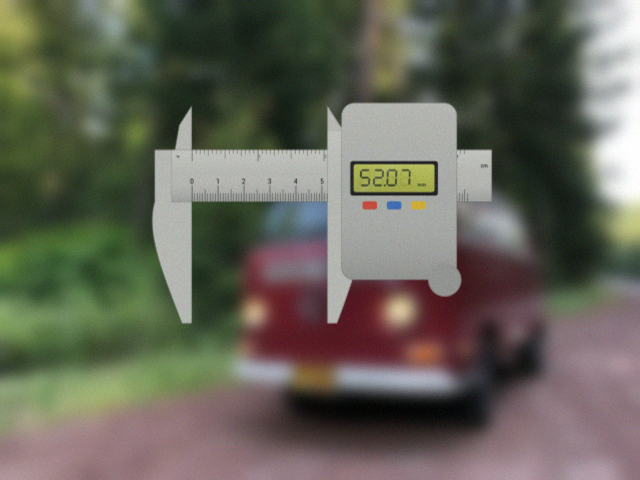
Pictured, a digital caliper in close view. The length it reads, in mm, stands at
52.07 mm
